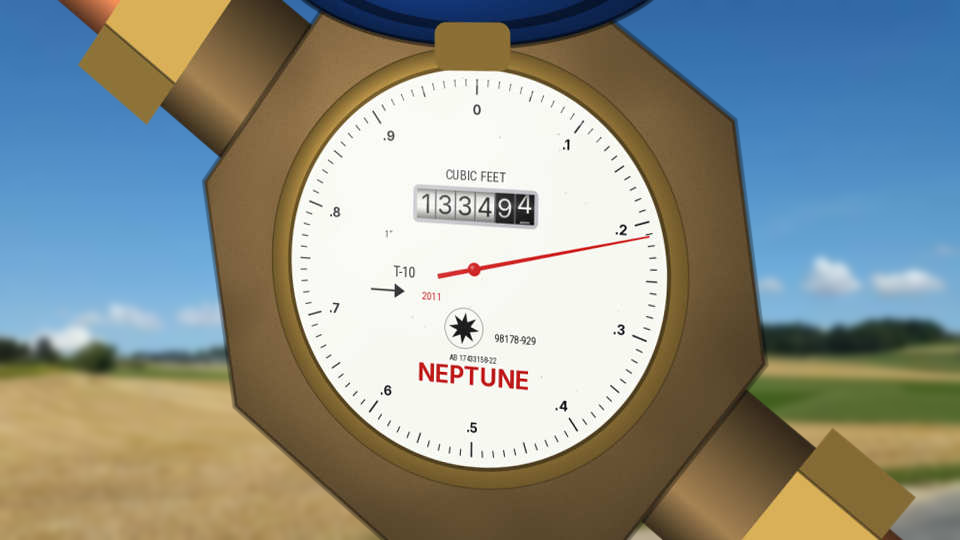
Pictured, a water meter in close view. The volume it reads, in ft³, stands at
133494.21 ft³
